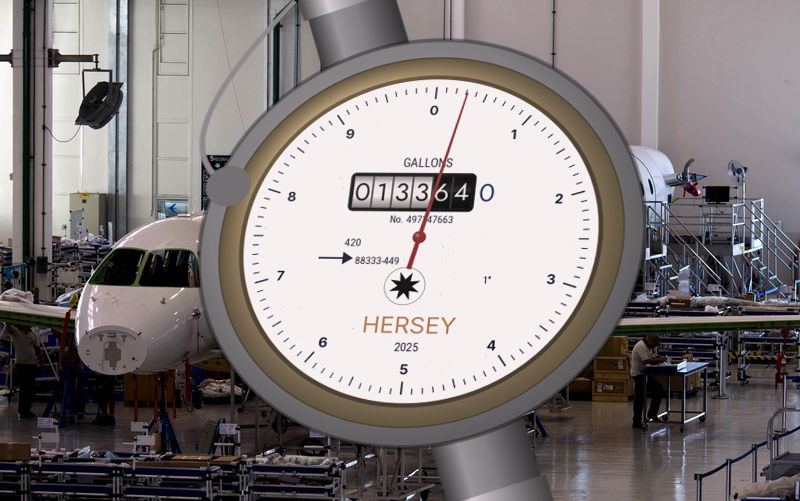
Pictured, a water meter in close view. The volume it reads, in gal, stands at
133640.3 gal
